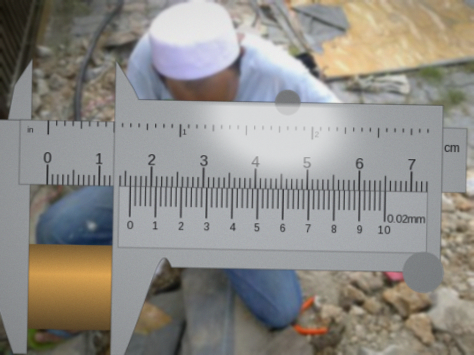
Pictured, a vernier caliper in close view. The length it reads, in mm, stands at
16.0 mm
